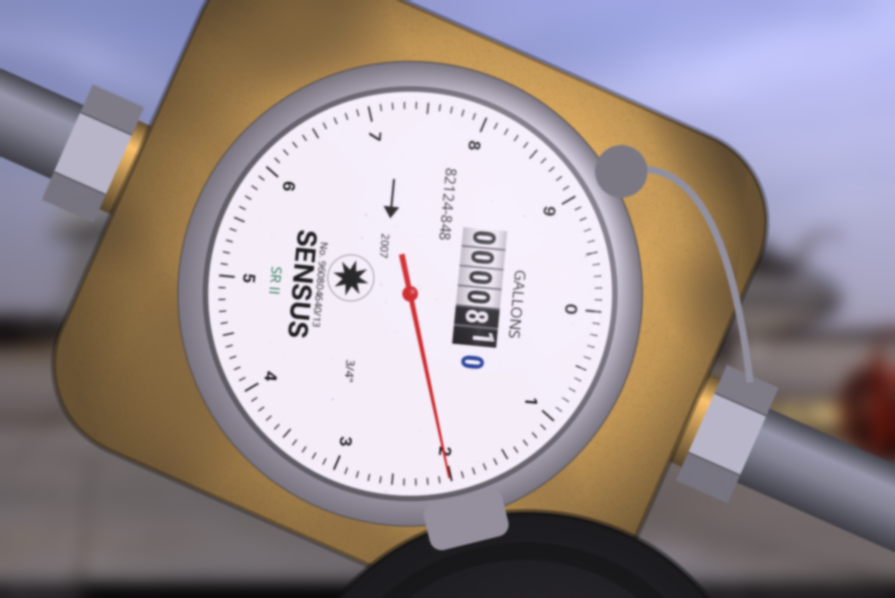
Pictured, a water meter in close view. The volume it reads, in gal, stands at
812.0 gal
